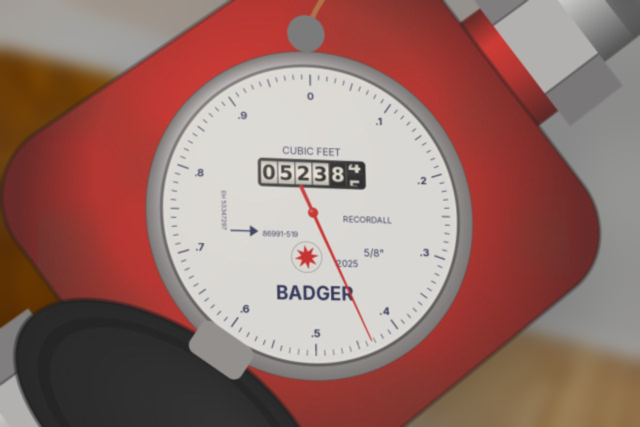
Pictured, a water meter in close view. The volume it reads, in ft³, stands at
52384.43 ft³
